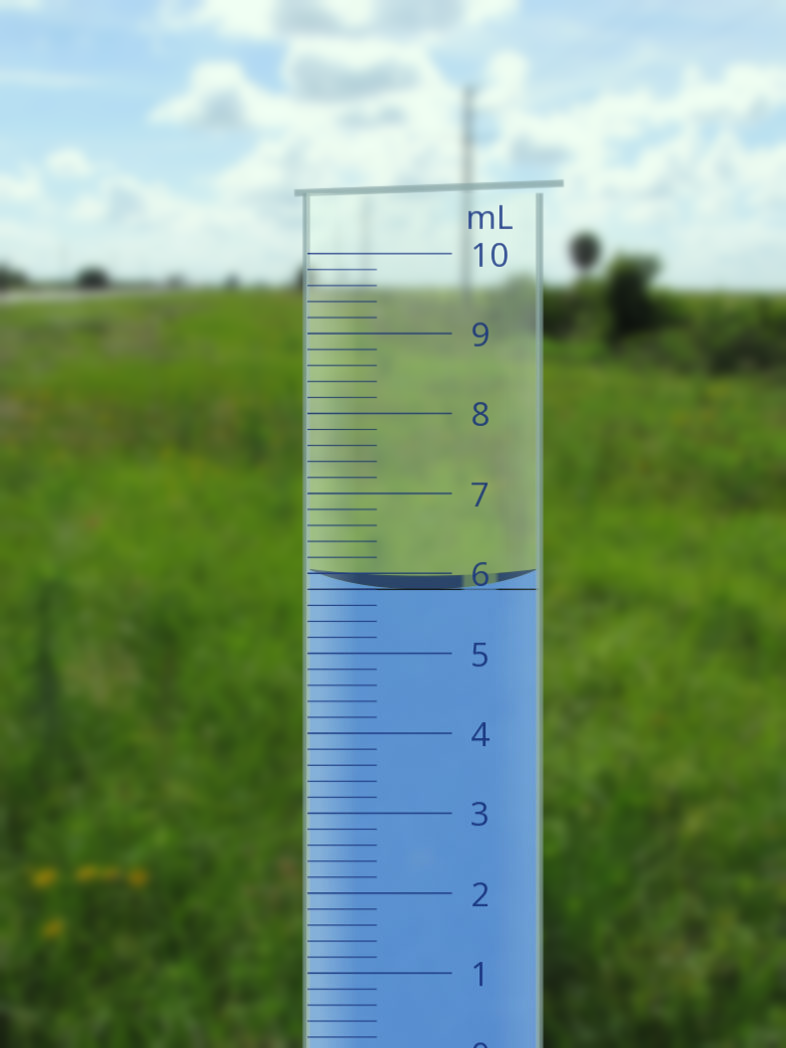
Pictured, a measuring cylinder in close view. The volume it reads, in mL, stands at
5.8 mL
